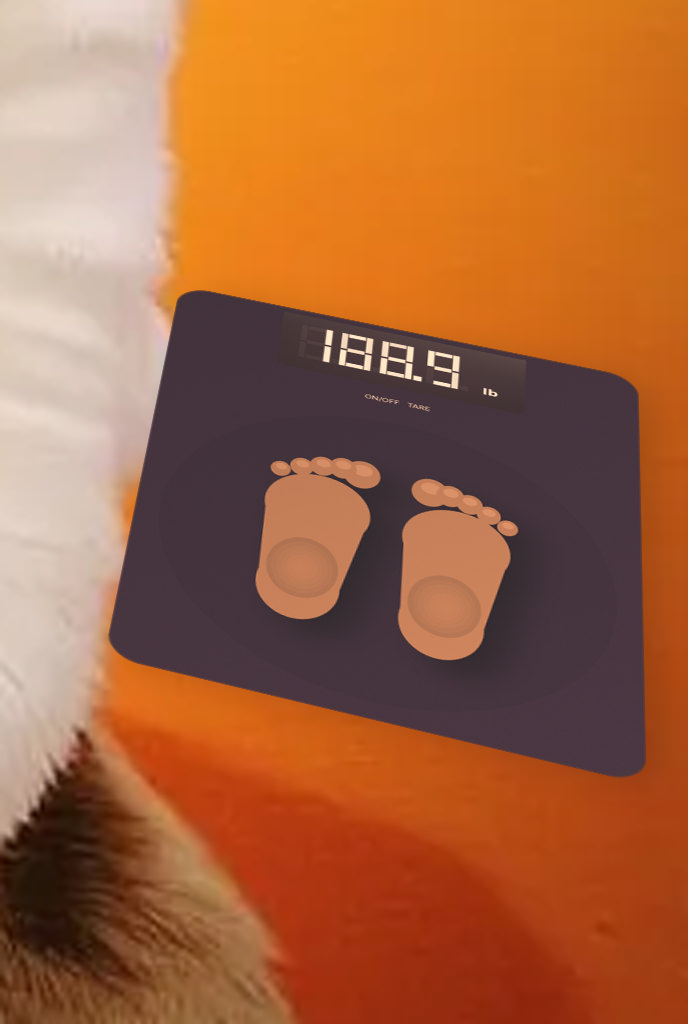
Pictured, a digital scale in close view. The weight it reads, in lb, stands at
188.9 lb
